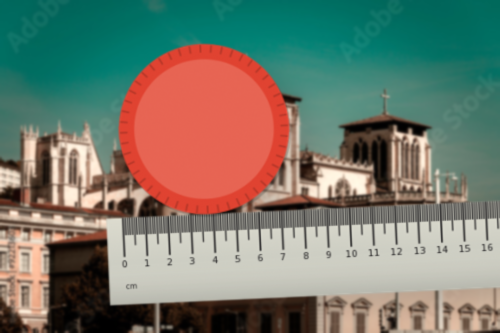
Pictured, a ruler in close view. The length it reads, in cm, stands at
7.5 cm
